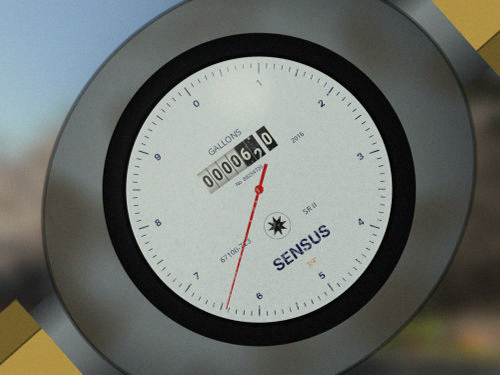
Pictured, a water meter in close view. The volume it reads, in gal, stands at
616.4 gal
